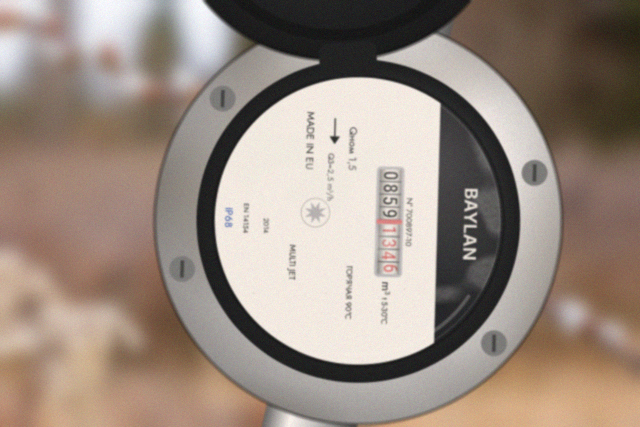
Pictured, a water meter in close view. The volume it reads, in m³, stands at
859.1346 m³
